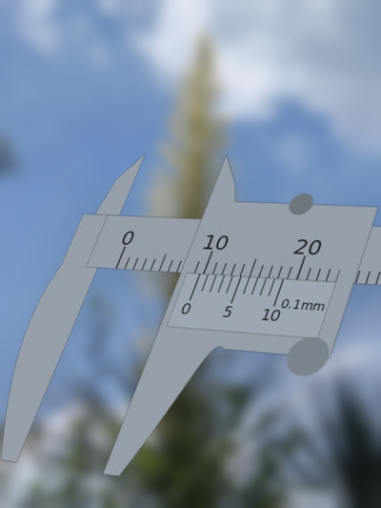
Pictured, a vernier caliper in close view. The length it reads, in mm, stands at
9.6 mm
